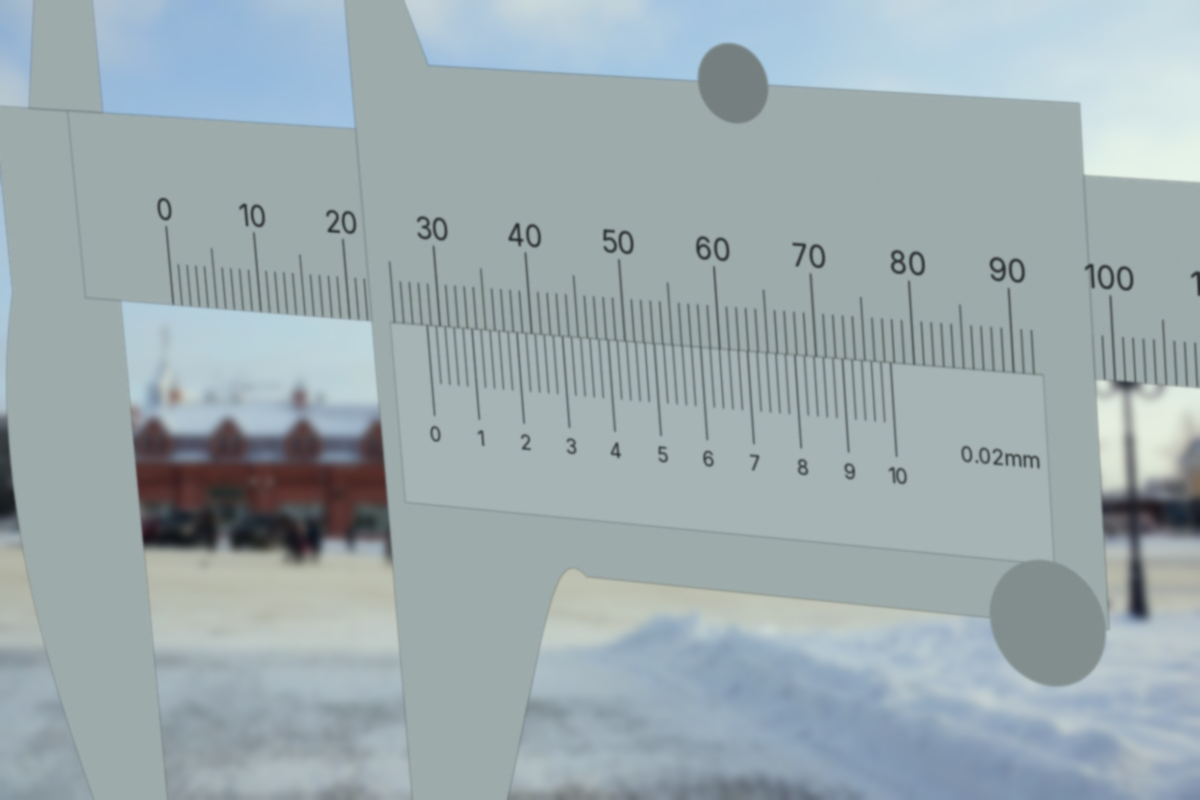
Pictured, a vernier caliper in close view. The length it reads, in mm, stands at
28.6 mm
